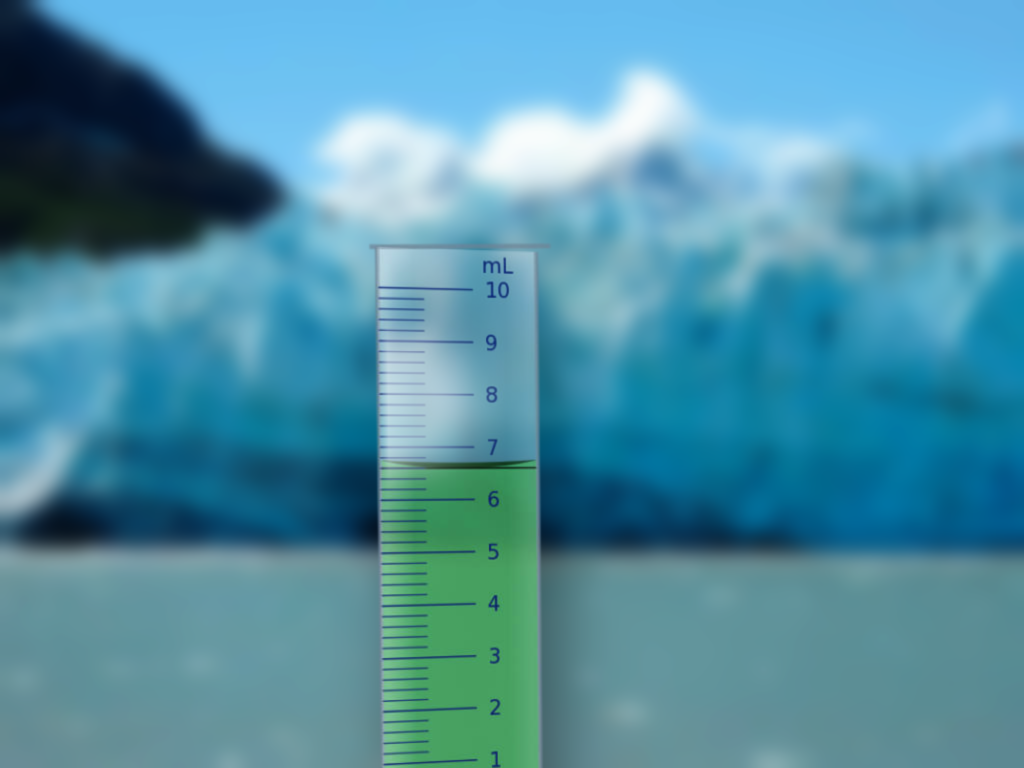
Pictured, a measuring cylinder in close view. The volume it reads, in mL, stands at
6.6 mL
